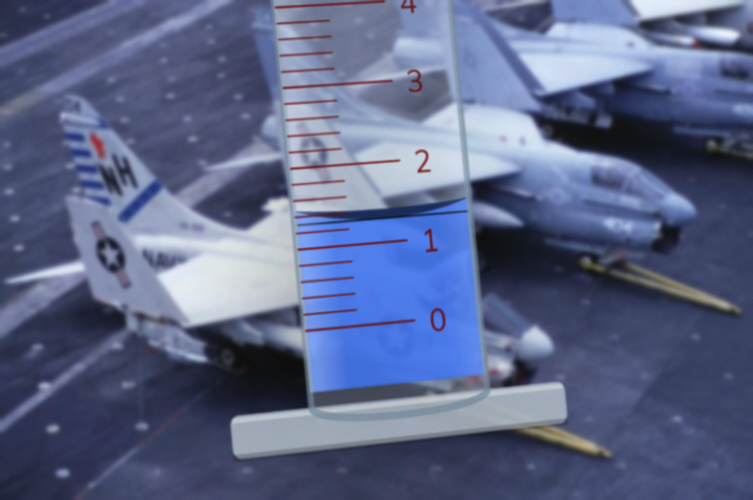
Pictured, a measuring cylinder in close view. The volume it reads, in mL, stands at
1.3 mL
